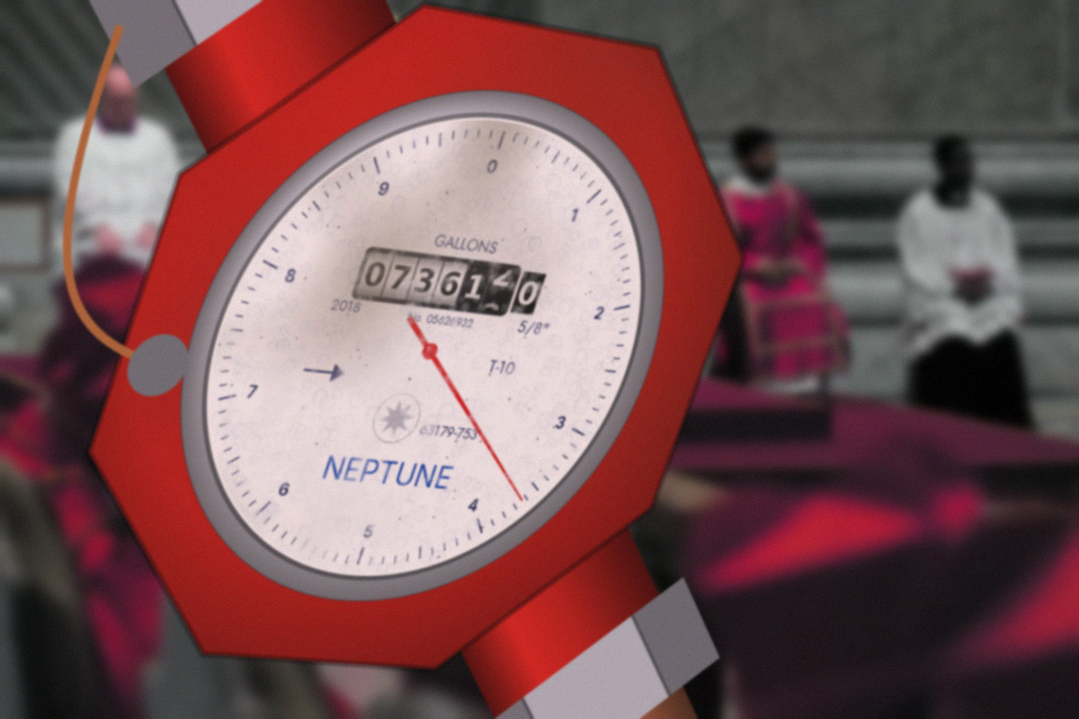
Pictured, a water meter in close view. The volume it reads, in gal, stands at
736123.6 gal
